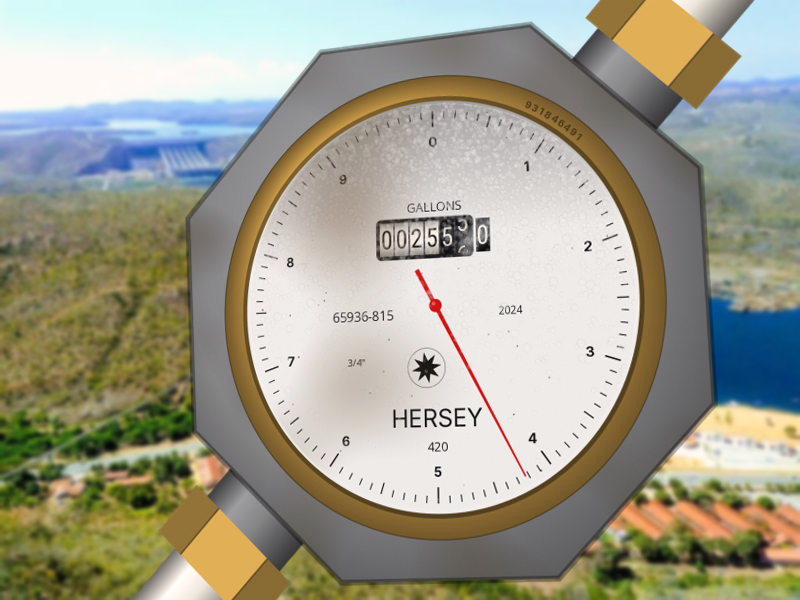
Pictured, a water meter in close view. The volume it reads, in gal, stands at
25554.2 gal
